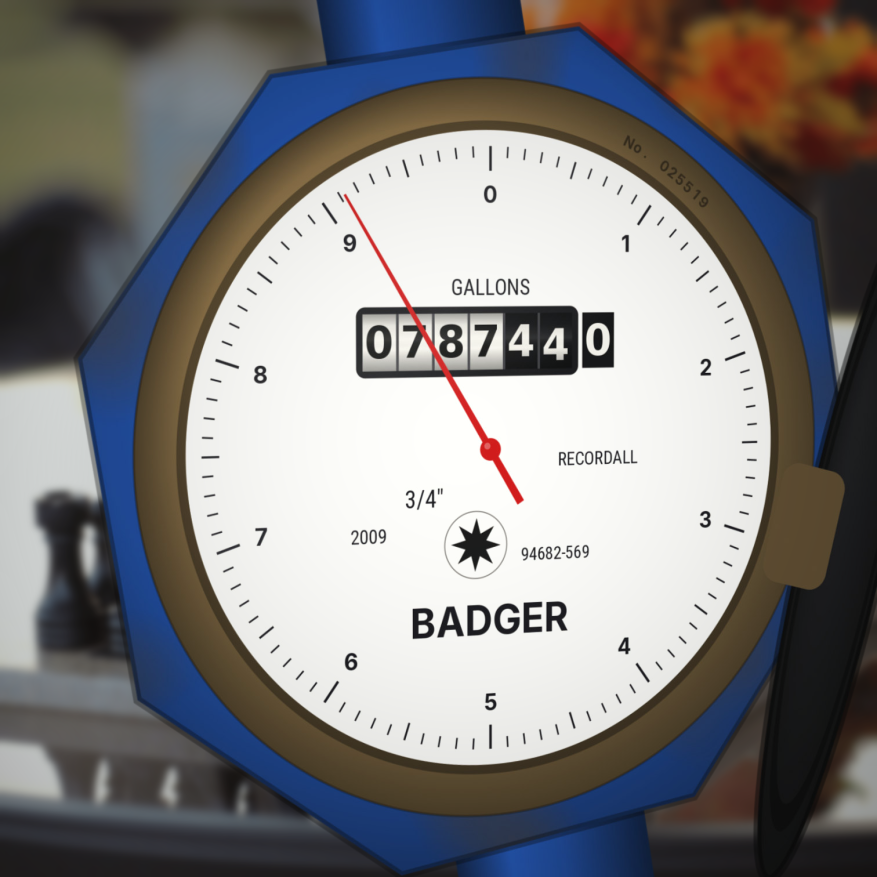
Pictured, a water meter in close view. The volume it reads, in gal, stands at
787439.1 gal
